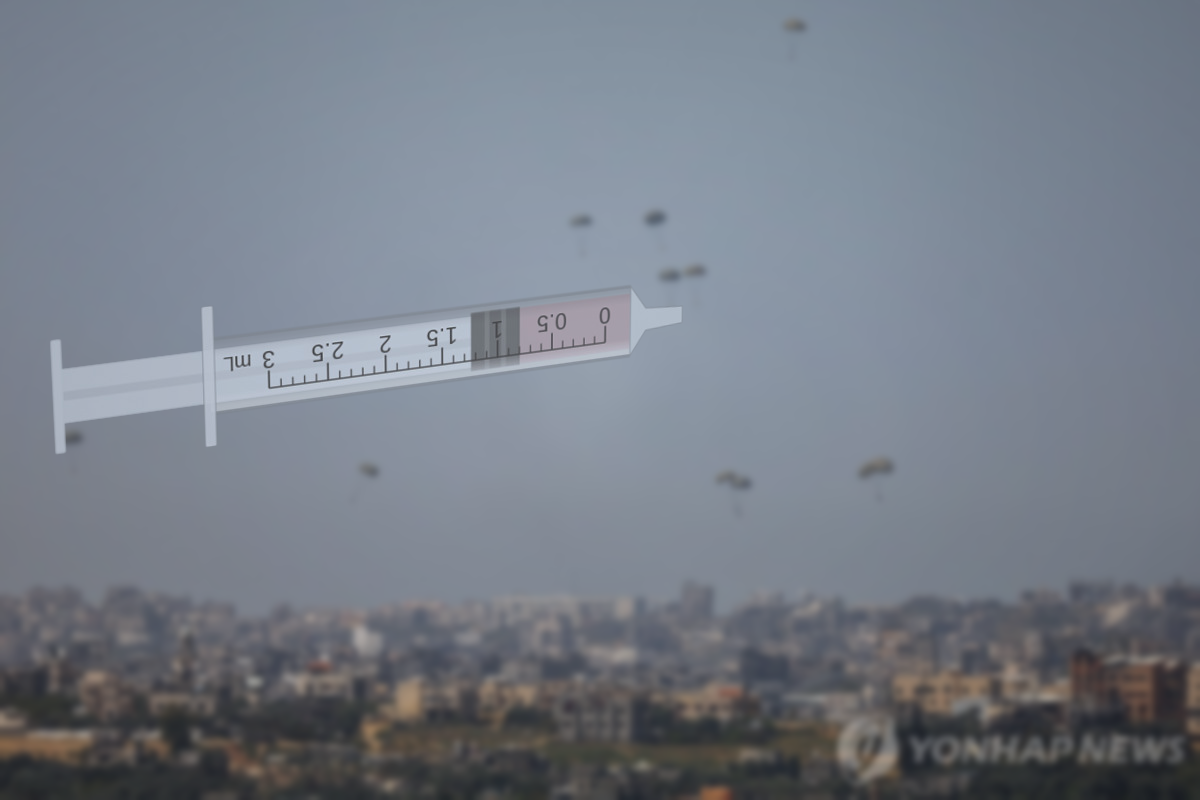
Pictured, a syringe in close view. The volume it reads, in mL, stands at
0.8 mL
